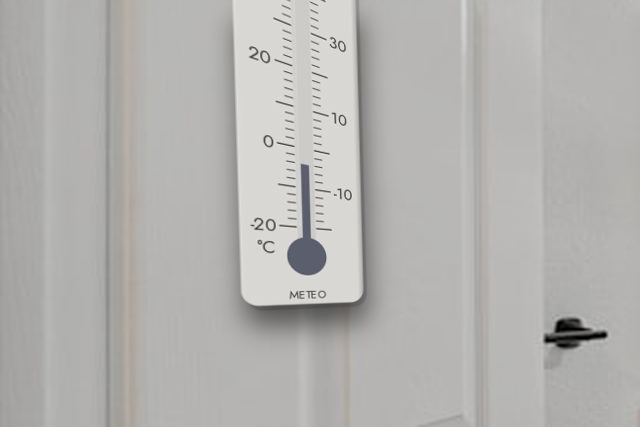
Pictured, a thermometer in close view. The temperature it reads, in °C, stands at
-4 °C
